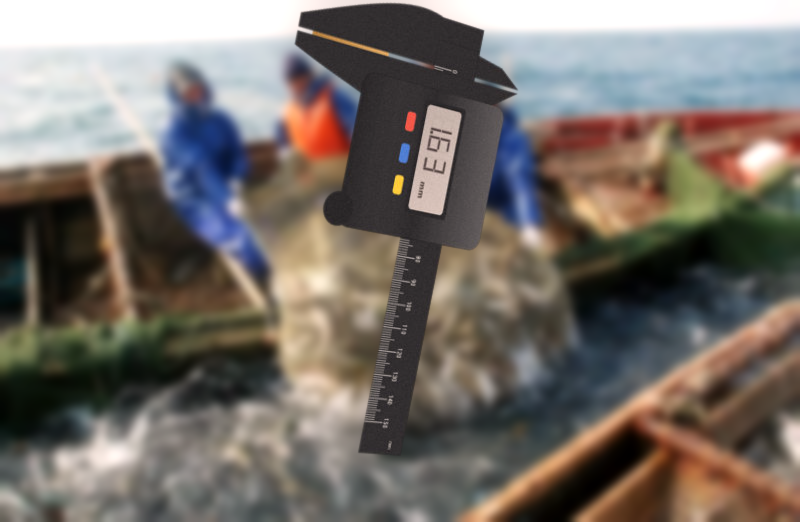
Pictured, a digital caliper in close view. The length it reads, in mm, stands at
1.63 mm
